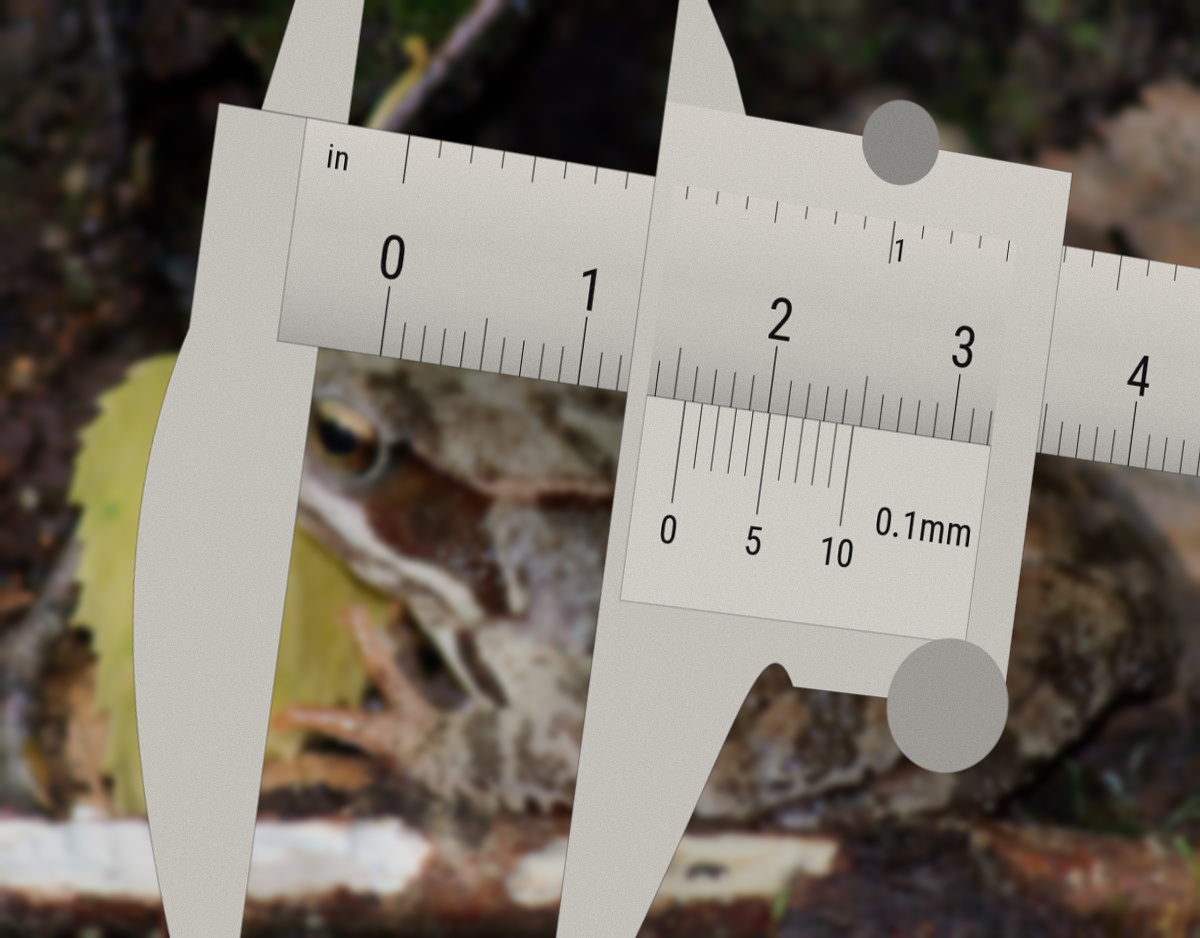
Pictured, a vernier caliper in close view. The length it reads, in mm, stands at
15.6 mm
